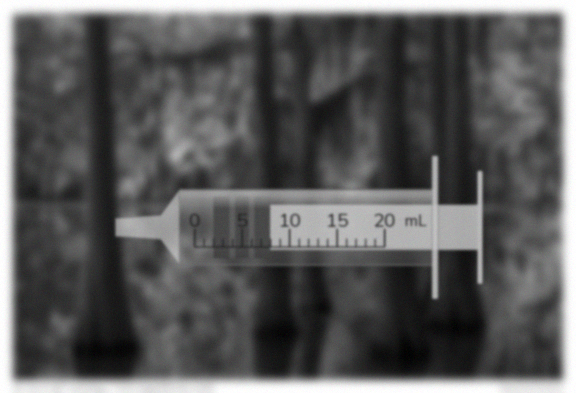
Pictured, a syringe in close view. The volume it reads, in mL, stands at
2 mL
